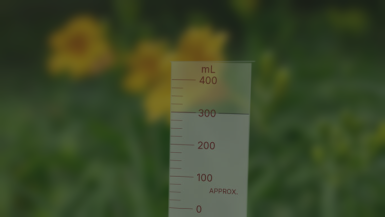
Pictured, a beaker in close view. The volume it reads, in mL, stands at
300 mL
